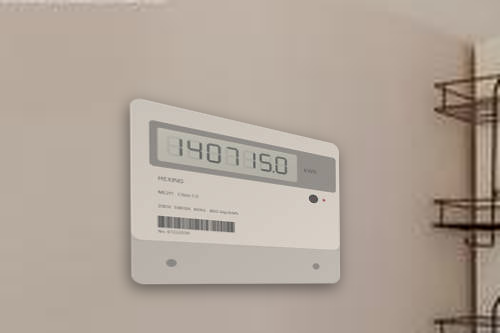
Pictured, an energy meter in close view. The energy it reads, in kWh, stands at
140715.0 kWh
